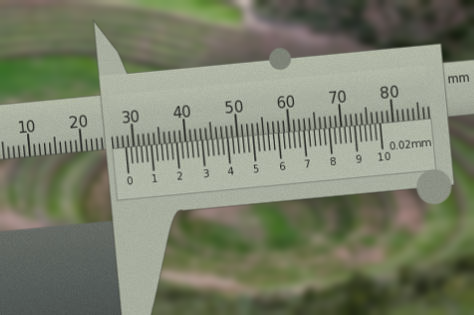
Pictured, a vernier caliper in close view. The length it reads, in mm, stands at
28.5 mm
